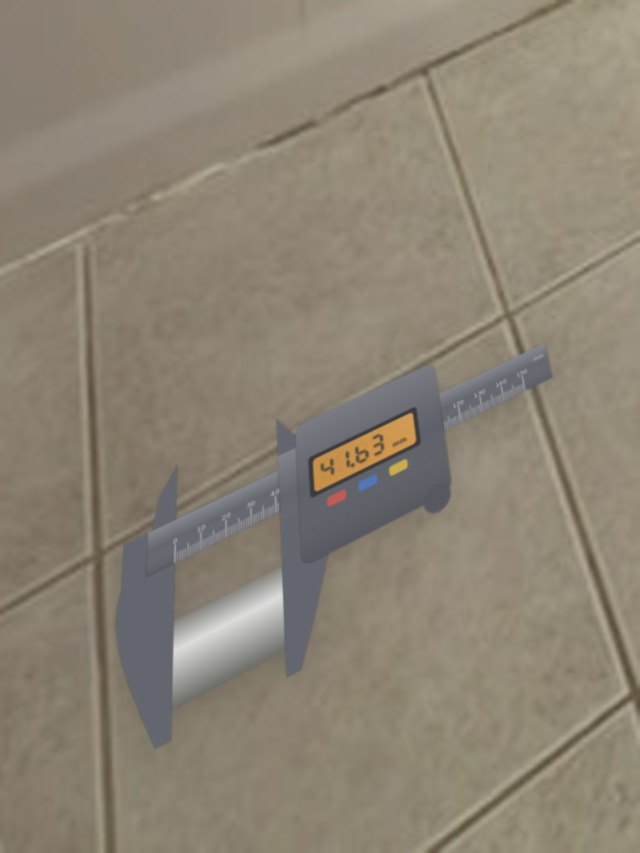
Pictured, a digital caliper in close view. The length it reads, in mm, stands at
41.63 mm
